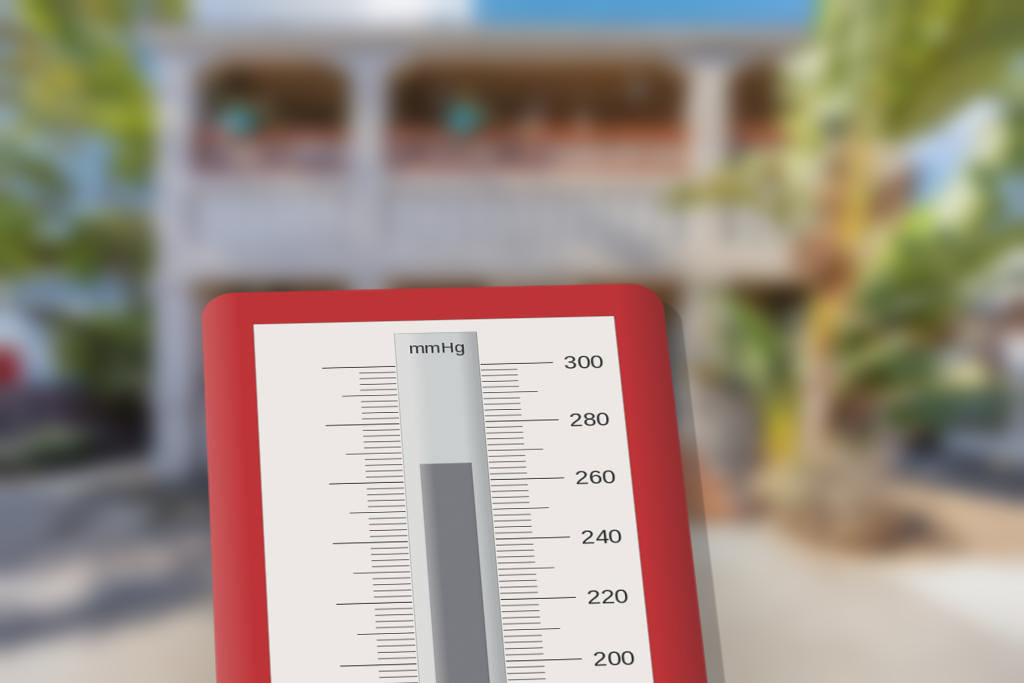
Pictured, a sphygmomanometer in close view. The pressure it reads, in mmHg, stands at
266 mmHg
